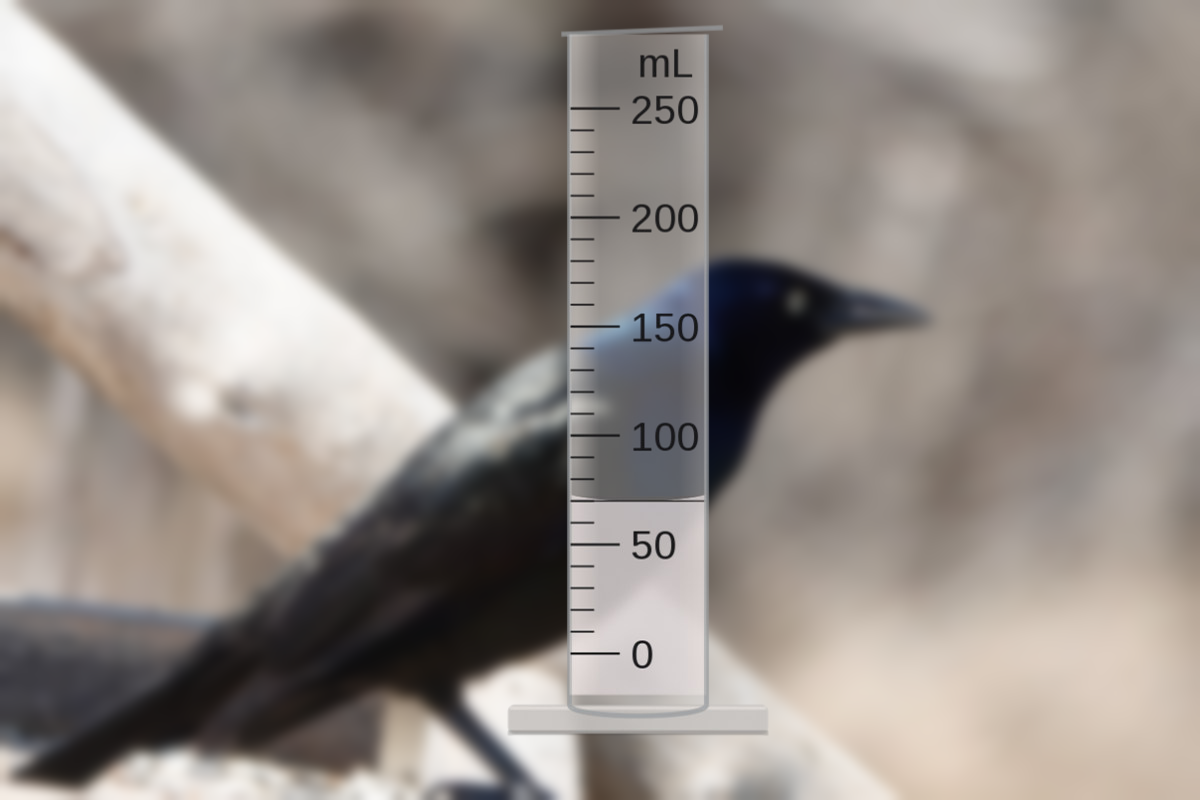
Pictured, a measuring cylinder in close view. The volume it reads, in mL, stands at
70 mL
